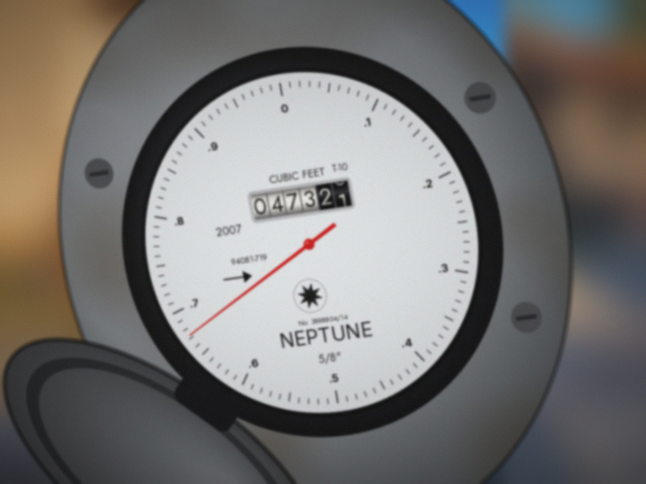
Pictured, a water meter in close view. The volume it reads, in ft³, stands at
47320.67 ft³
